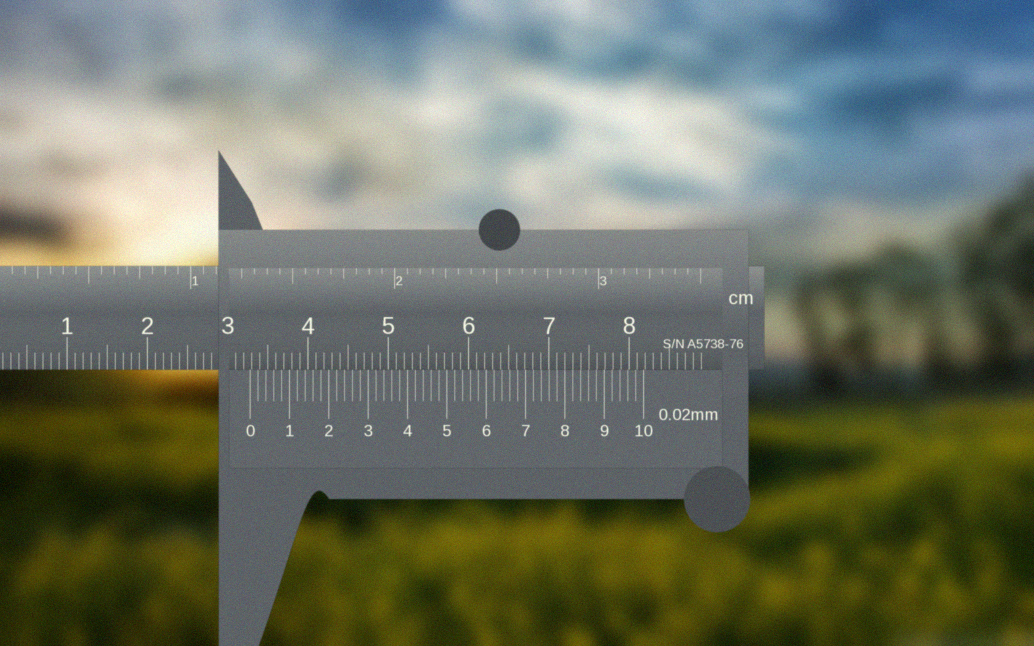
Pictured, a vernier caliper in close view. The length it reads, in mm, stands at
32.8 mm
